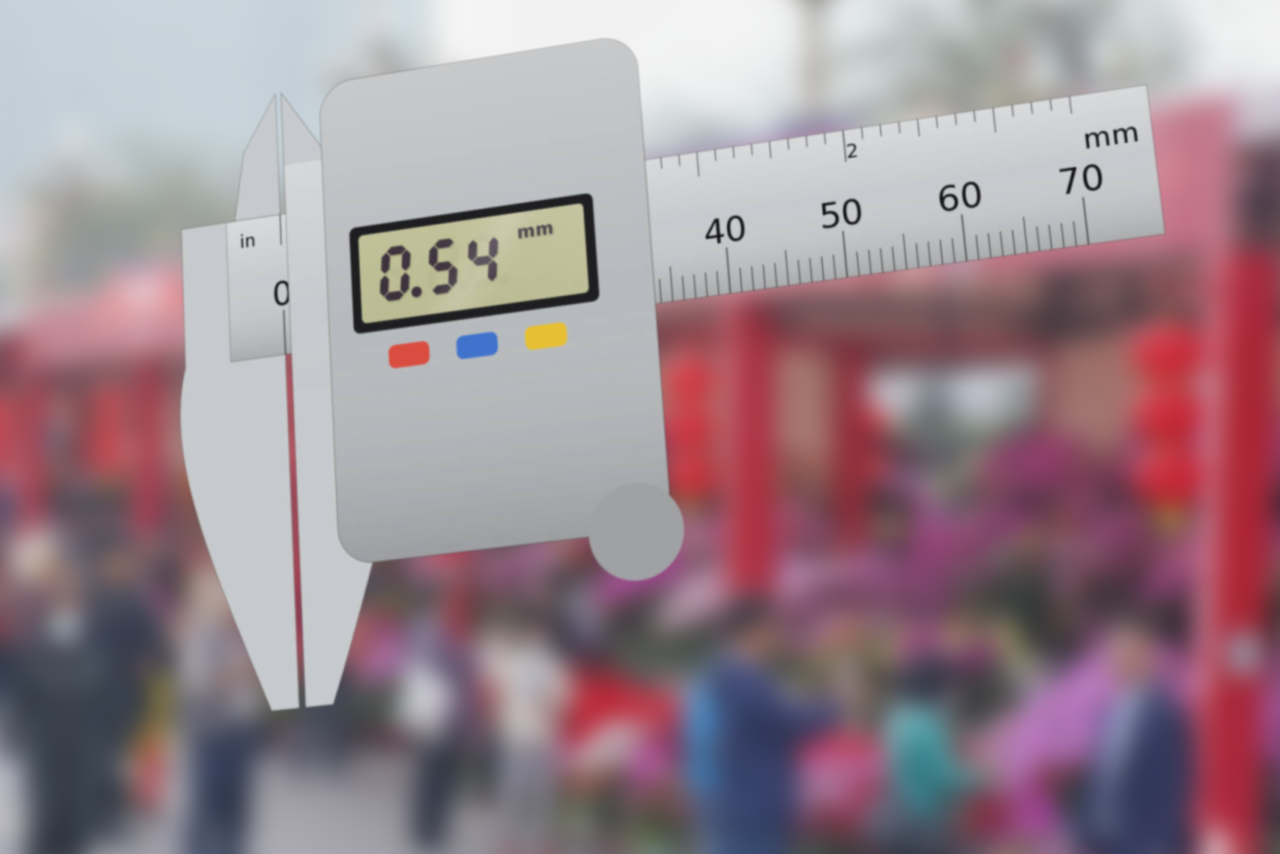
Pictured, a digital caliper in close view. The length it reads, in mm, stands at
0.54 mm
